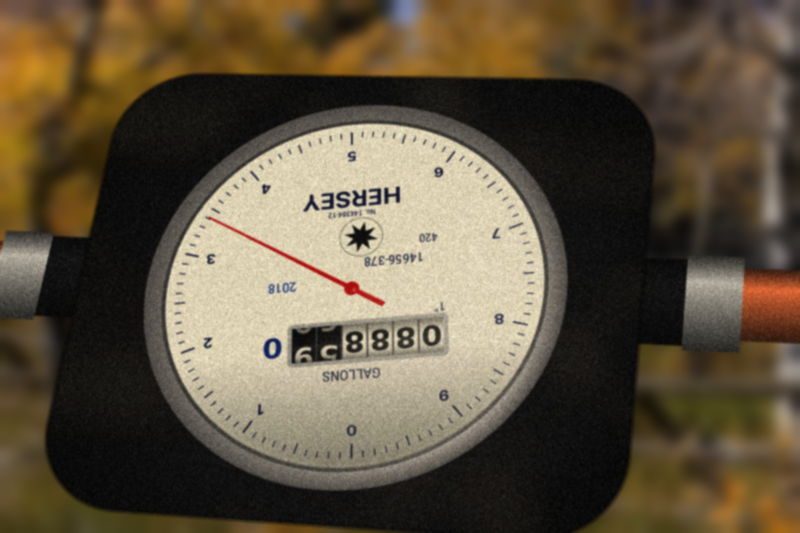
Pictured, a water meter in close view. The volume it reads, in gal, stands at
888593.4 gal
